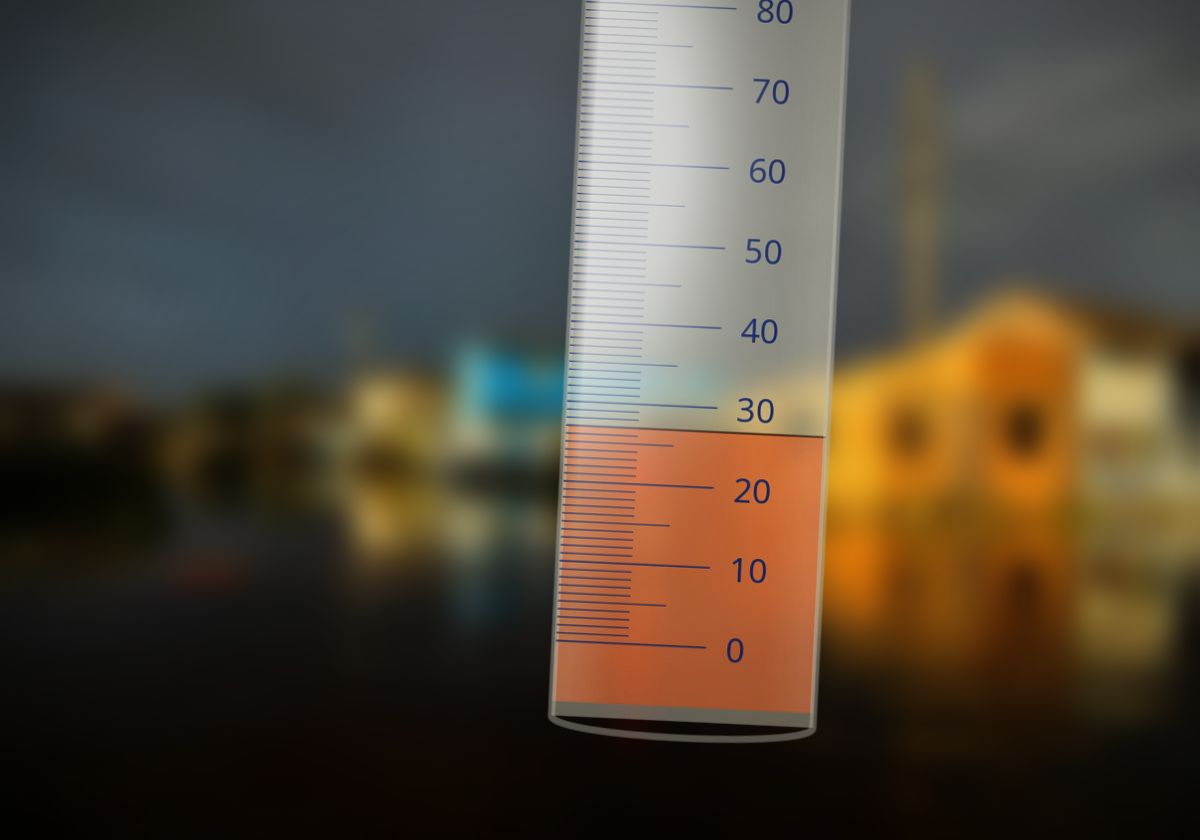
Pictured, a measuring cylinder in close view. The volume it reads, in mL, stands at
27 mL
